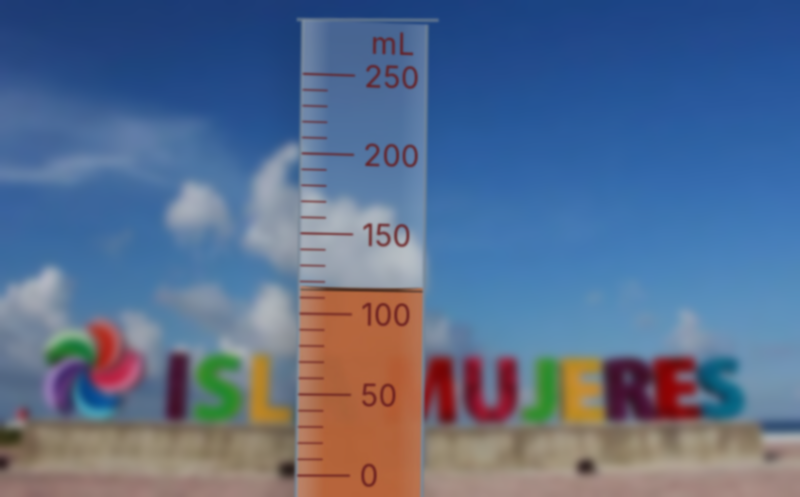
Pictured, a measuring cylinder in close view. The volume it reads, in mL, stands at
115 mL
